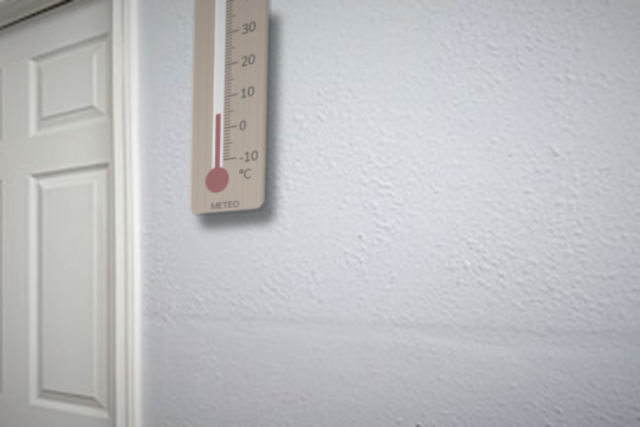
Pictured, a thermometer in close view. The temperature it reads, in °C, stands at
5 °C
